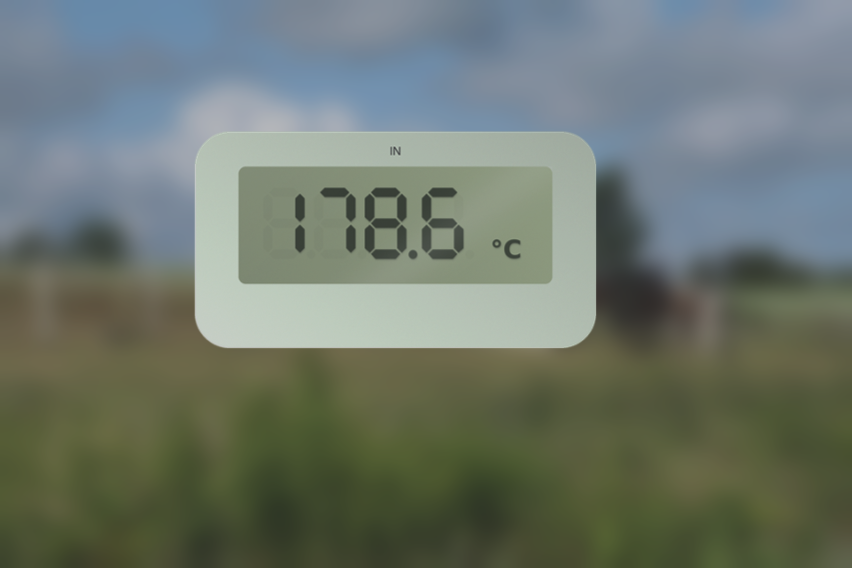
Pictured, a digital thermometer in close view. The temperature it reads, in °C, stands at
178.6 °C
